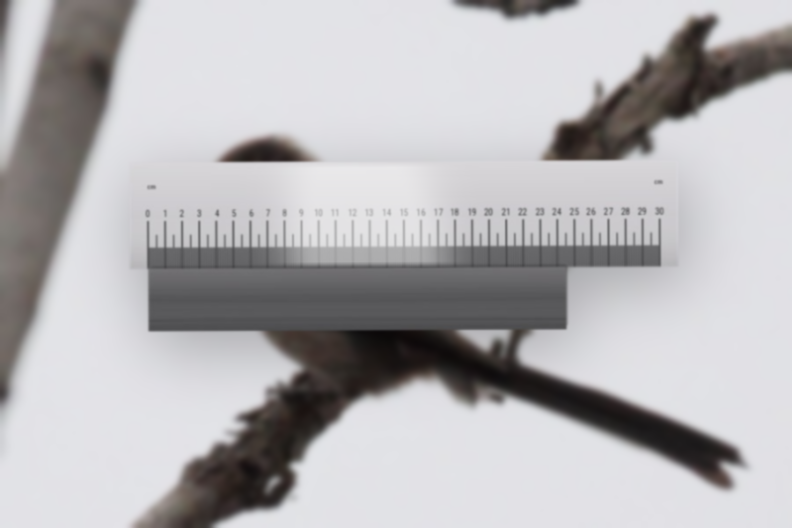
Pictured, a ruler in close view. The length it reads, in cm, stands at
24.5 cm
